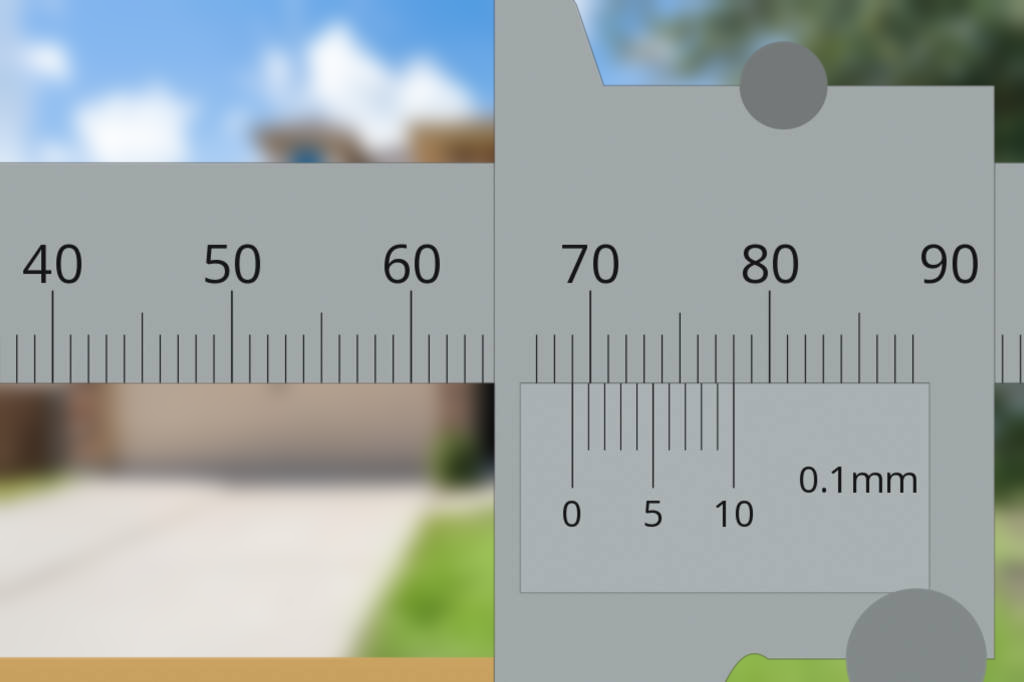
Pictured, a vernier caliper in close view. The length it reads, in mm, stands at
69.0 mm
